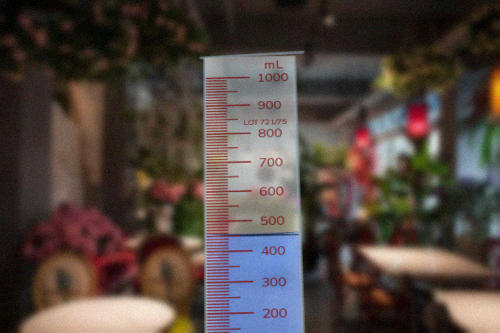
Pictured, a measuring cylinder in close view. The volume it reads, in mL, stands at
450 mL
